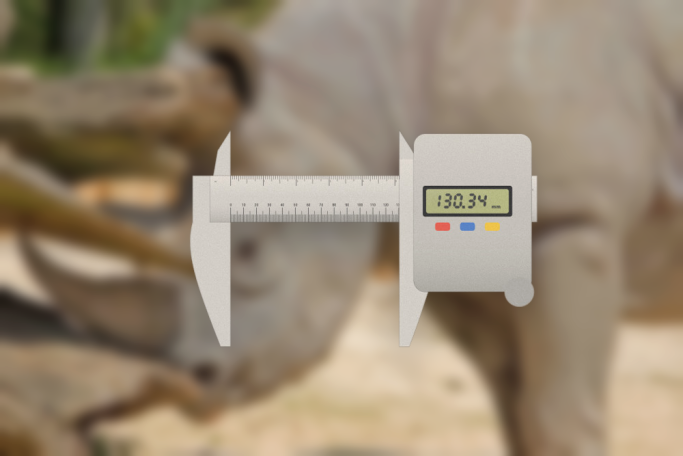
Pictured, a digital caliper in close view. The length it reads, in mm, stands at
130.34 mm
